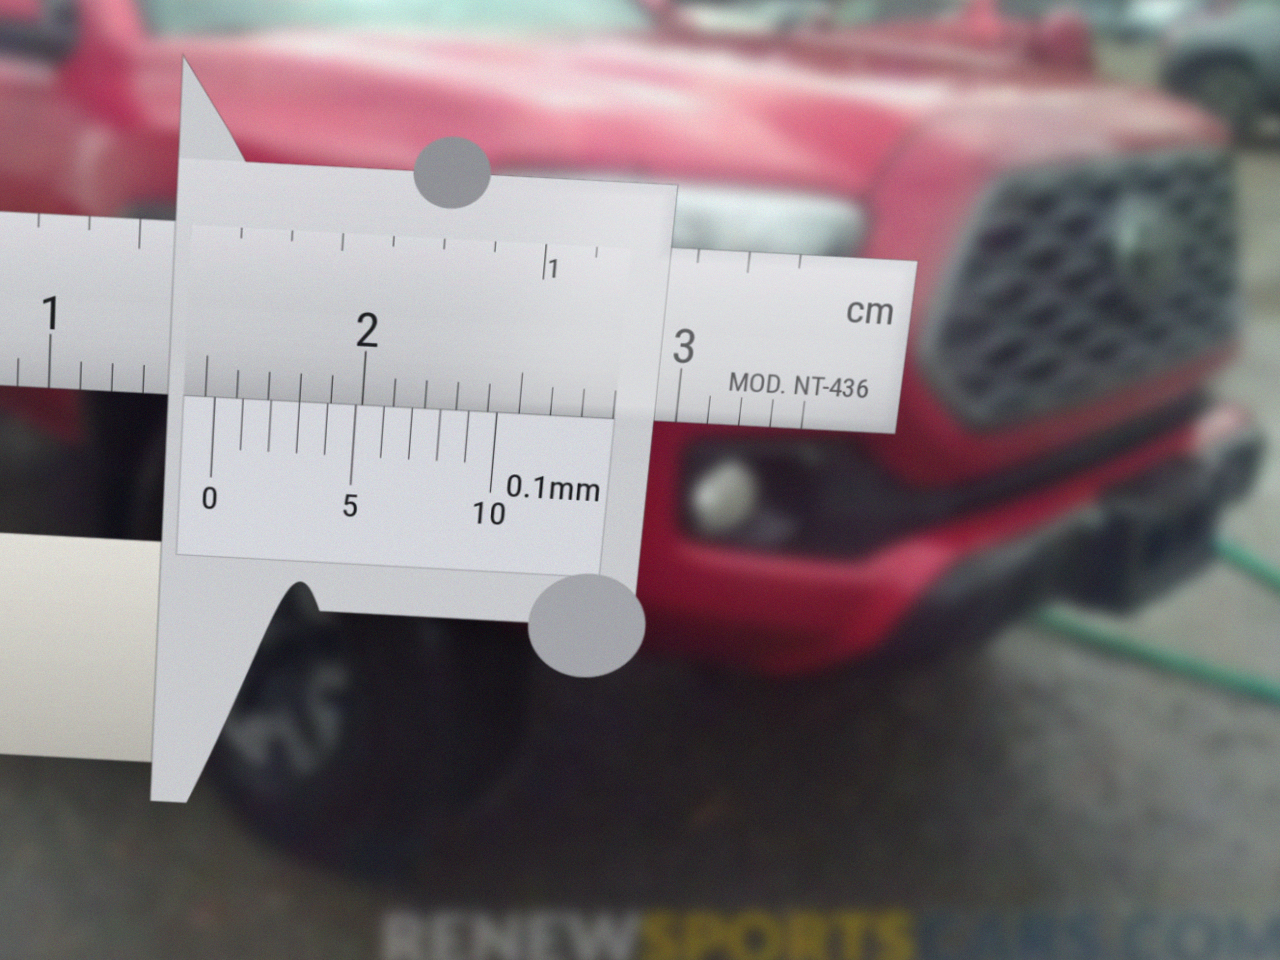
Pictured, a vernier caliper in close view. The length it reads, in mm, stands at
15.3 mm
